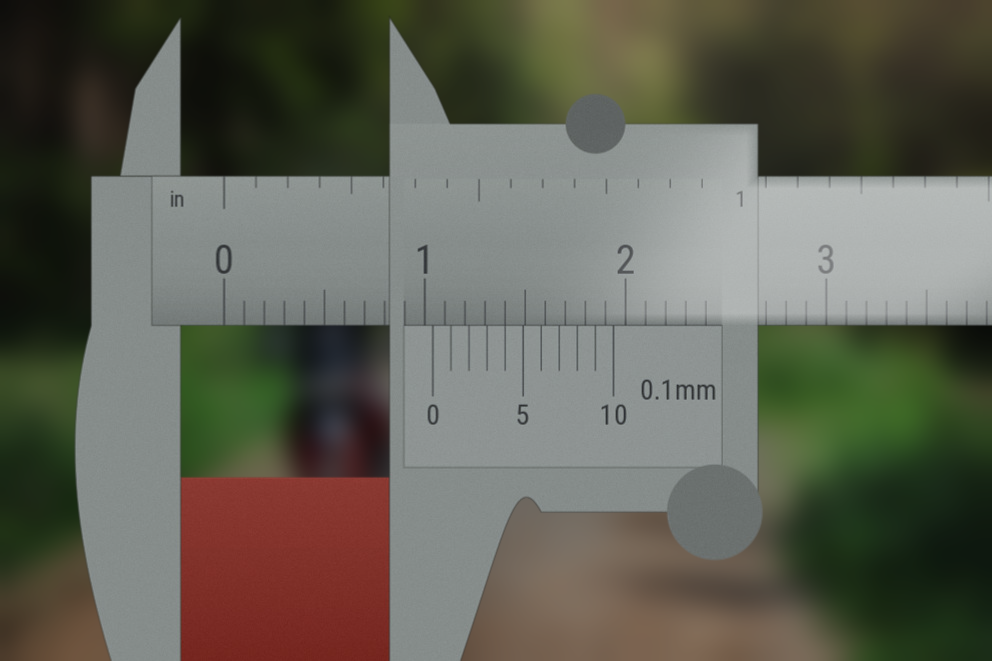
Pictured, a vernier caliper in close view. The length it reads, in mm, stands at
10.4 mm
